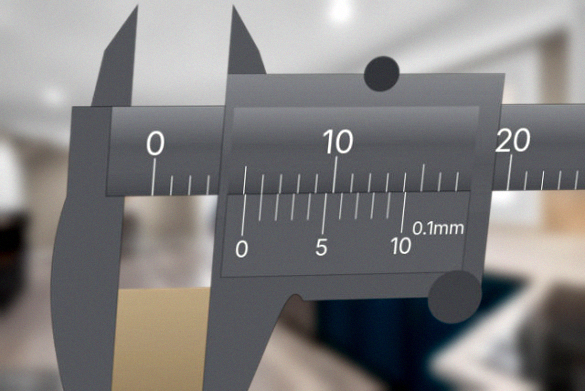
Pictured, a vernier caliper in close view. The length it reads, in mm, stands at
5.1 mm
